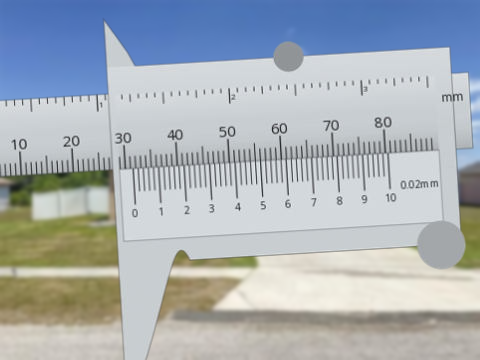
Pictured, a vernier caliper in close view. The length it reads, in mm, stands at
31.5 mm
